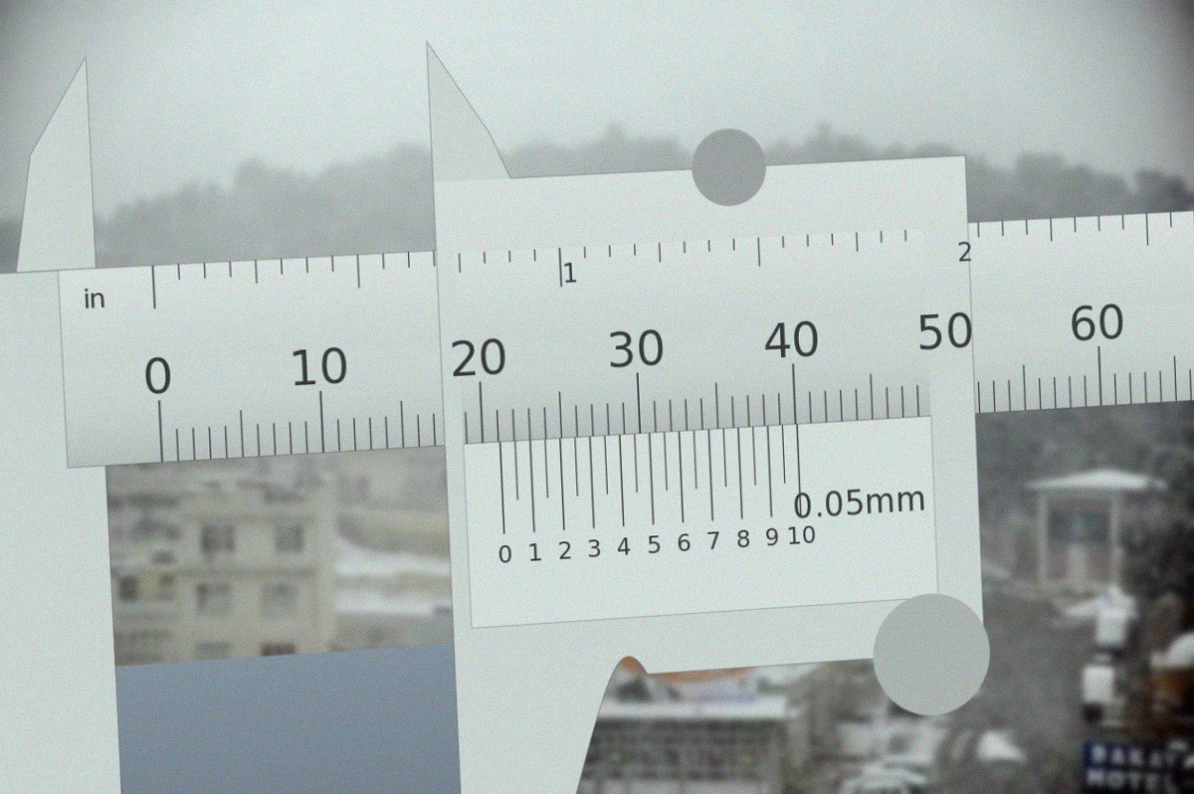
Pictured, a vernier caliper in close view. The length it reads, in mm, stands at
21.1 mm
